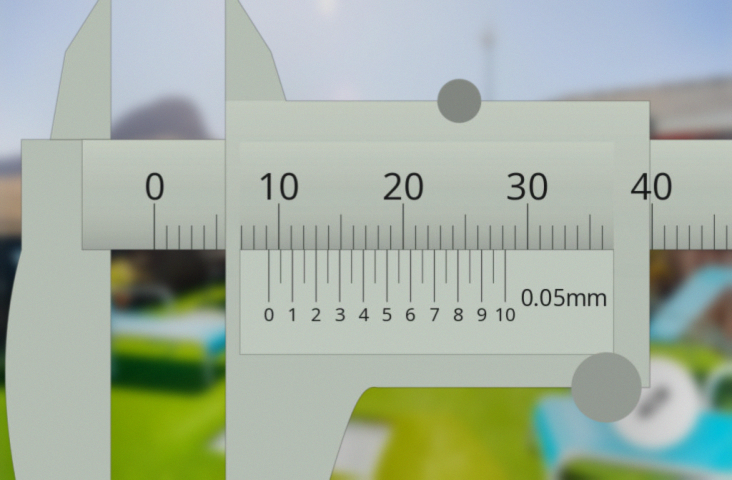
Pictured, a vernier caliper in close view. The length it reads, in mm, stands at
9.2 mm
